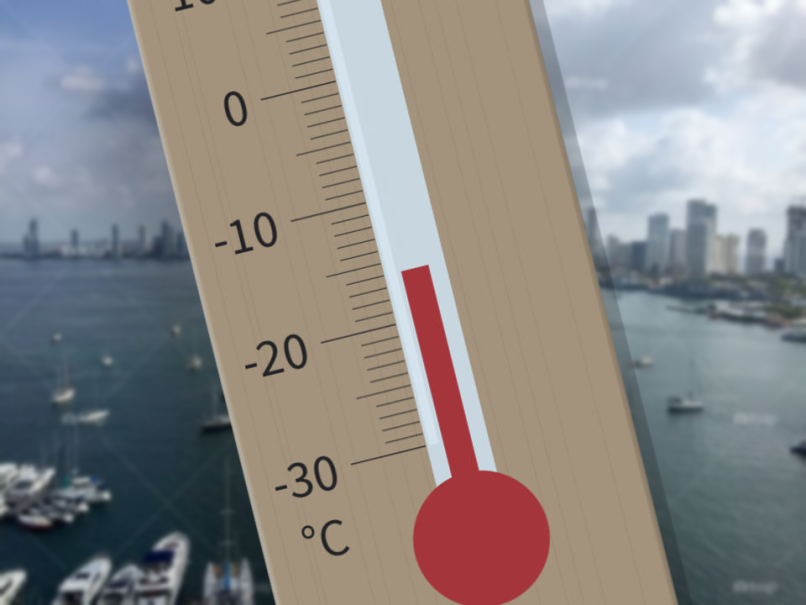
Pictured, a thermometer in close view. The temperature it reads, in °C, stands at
-16 °C
